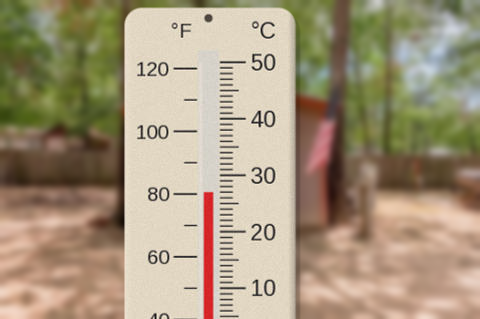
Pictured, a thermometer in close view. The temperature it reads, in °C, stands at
27 °C
